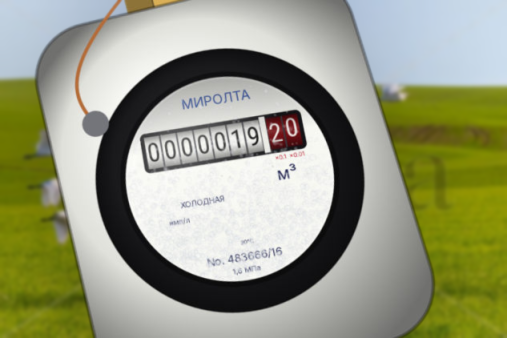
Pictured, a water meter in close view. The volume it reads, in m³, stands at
19.20 m³
